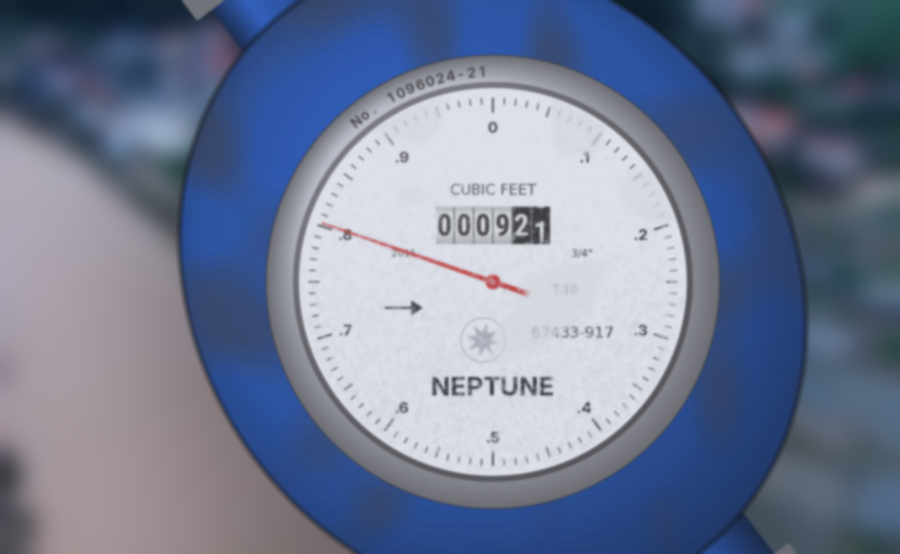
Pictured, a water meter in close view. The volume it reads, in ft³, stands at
920.80 ft³
